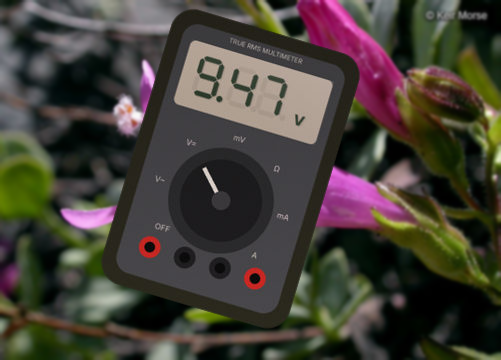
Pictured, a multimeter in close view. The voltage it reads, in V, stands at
9.47 V
